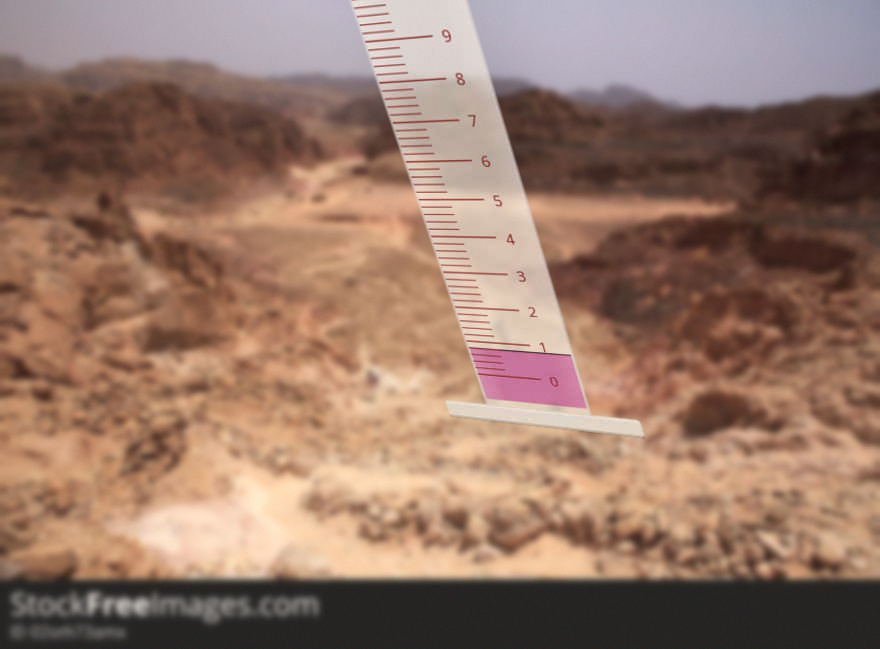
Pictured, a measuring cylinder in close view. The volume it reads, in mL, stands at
0.8 mL
